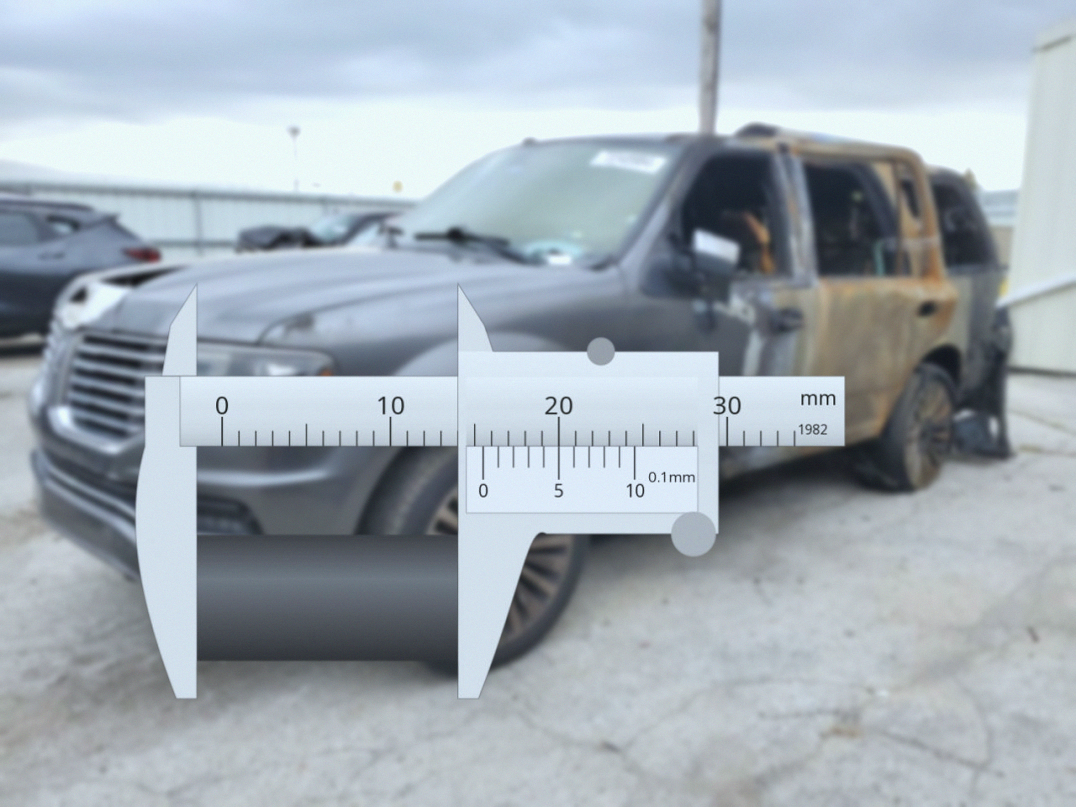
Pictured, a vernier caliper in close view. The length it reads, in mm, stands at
15.5 mm
